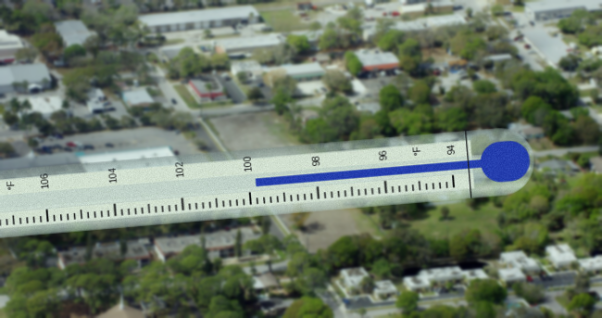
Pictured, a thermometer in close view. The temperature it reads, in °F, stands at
99.8 °F
